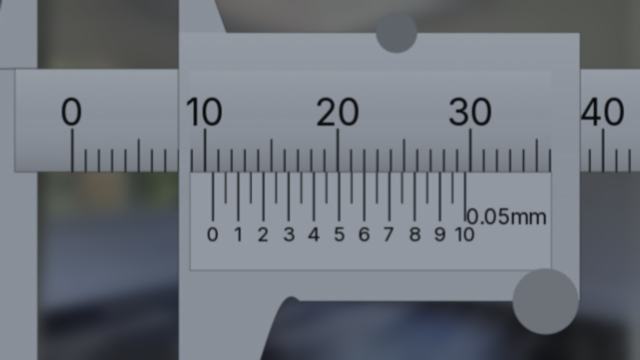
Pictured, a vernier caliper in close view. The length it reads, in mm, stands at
10.6 mm
